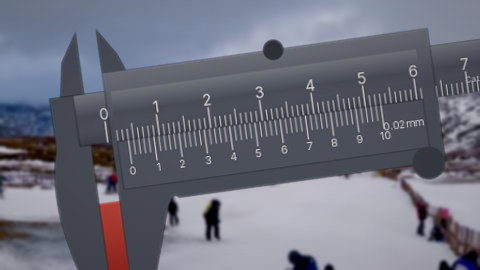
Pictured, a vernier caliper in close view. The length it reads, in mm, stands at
4.0 mm
